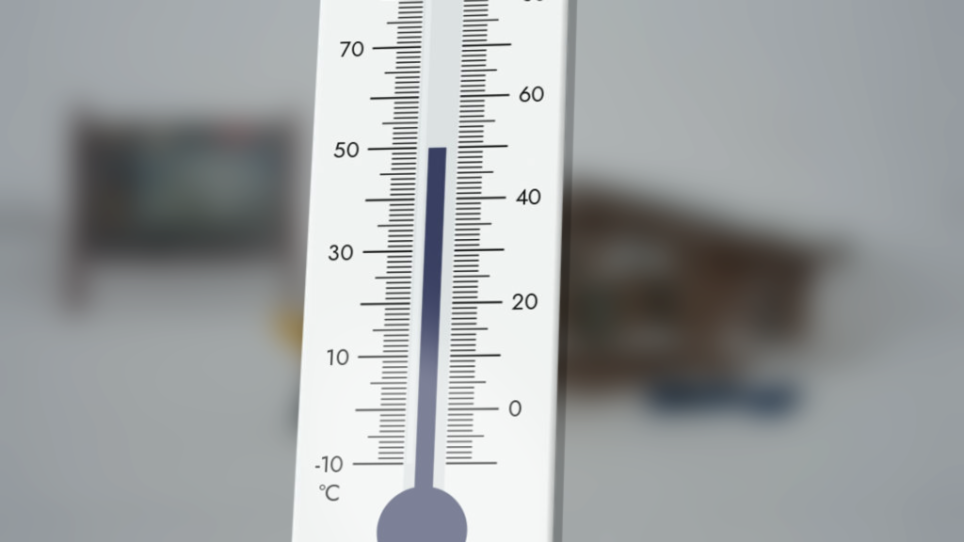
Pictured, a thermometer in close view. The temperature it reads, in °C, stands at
50 °C
